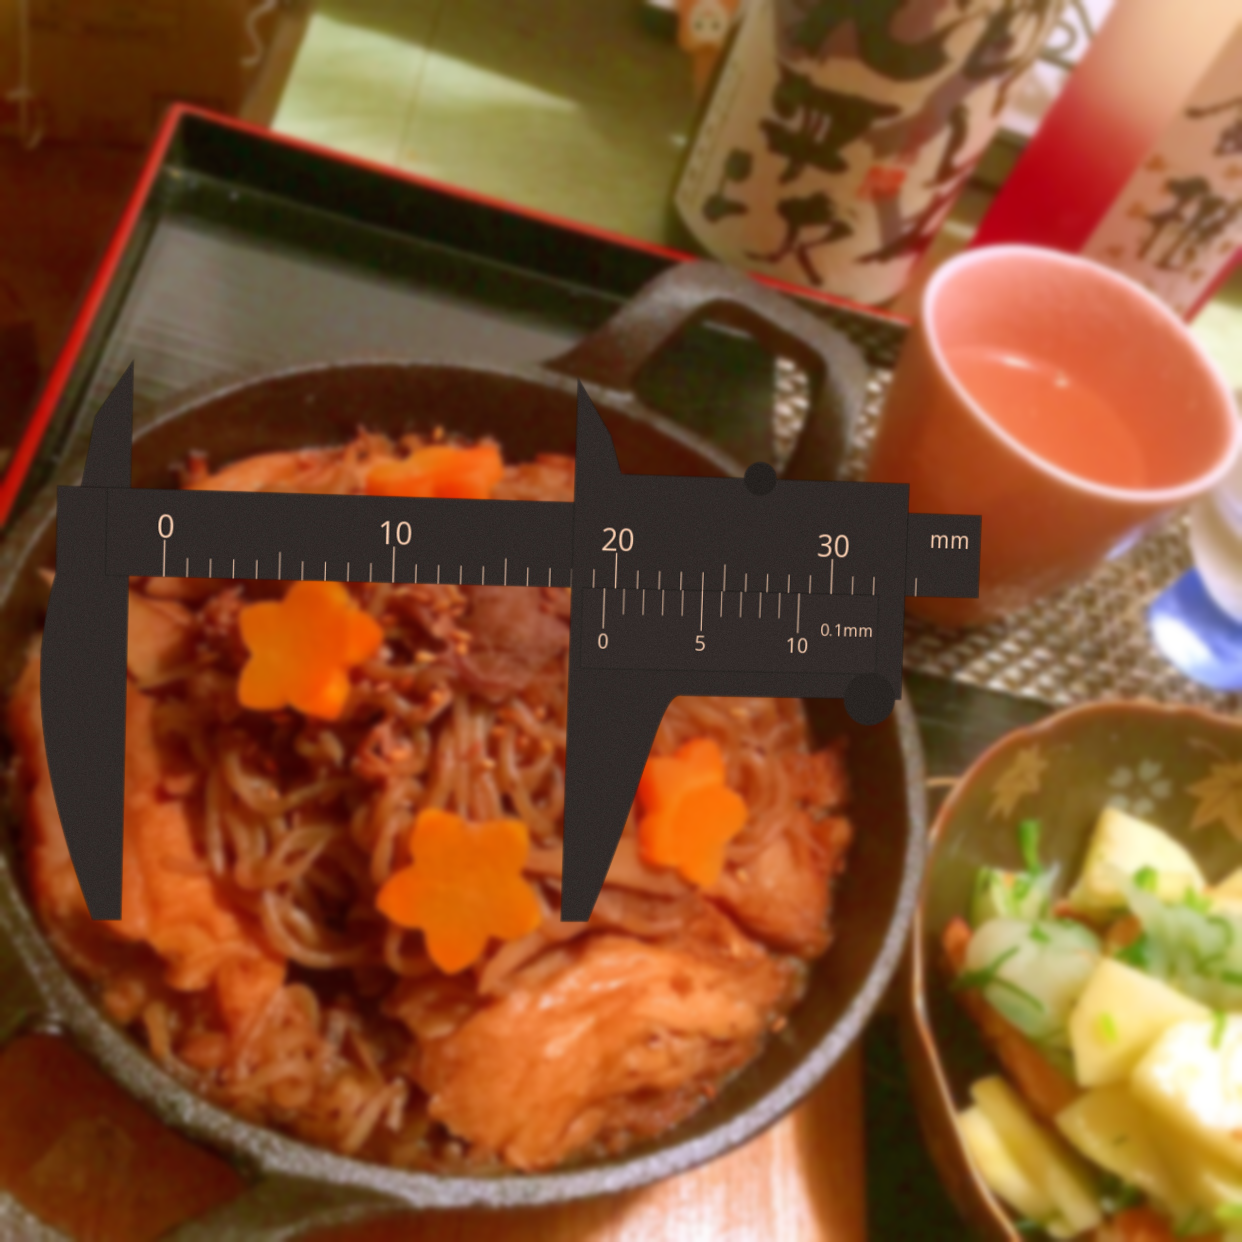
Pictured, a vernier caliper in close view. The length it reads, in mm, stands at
19.5 mm
